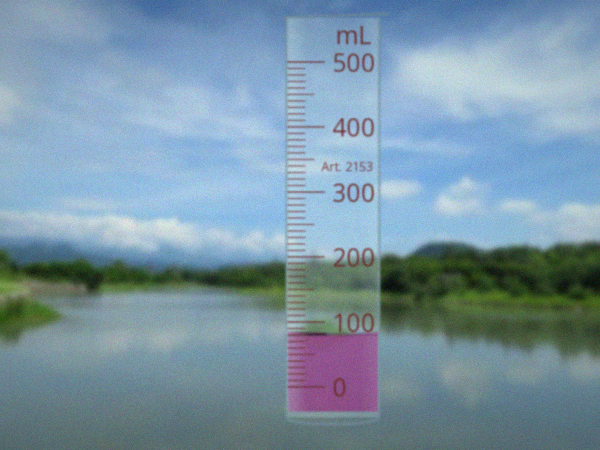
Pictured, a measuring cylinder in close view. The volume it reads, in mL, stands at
80 mL
